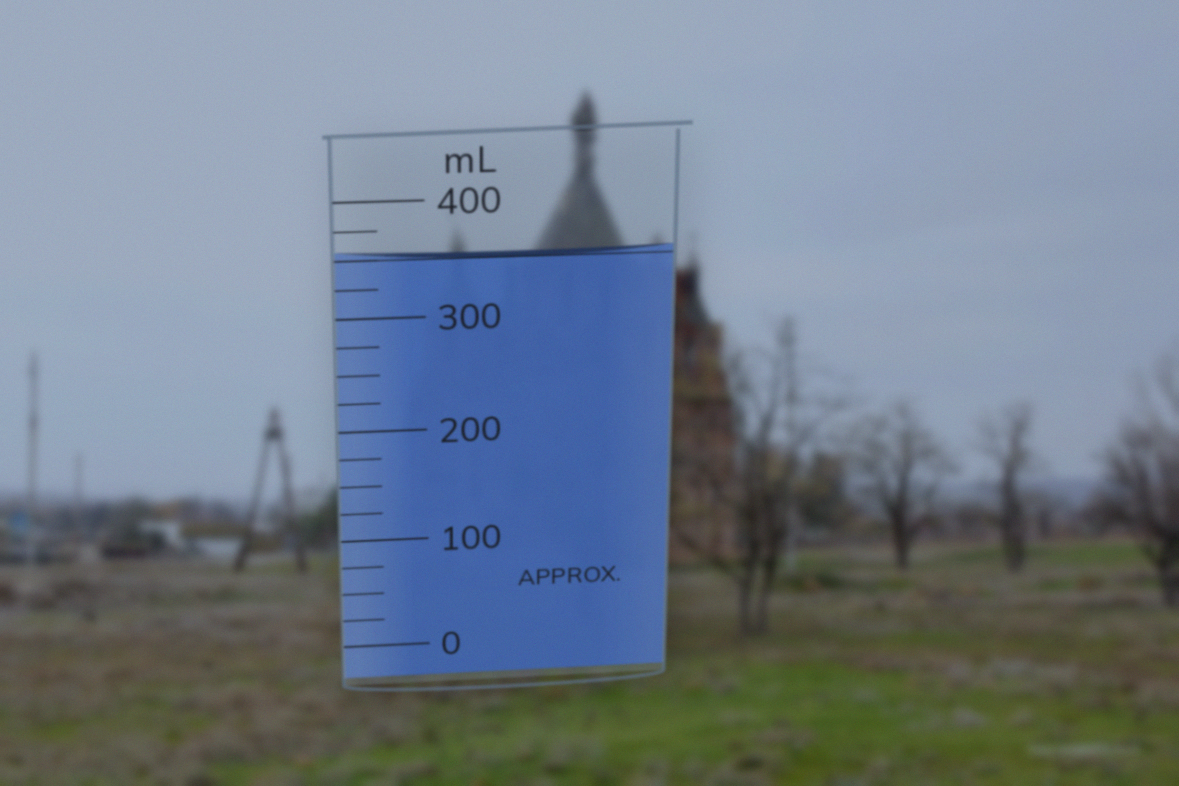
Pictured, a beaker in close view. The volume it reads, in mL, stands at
350 mL
